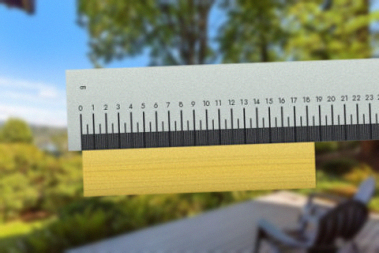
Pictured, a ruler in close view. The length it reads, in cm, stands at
18.5 cm
